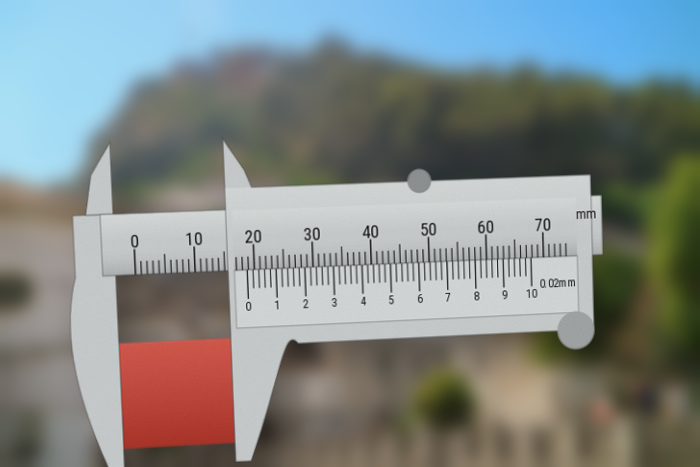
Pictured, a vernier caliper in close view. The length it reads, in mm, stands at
18.8 mm
